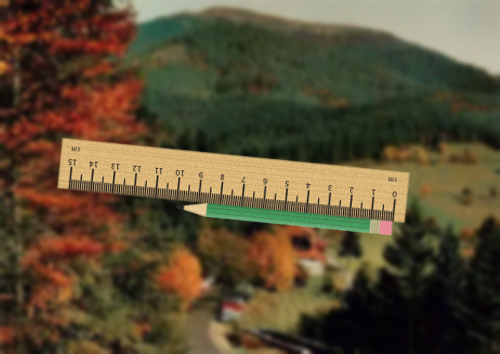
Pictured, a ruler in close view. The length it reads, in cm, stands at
10 cm
